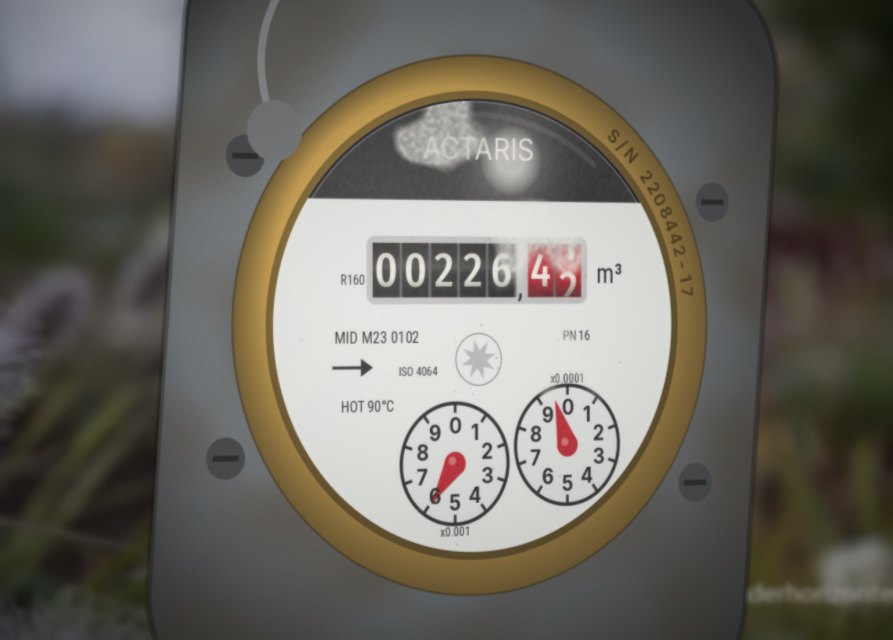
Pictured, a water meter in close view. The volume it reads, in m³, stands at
226.4159 m³
